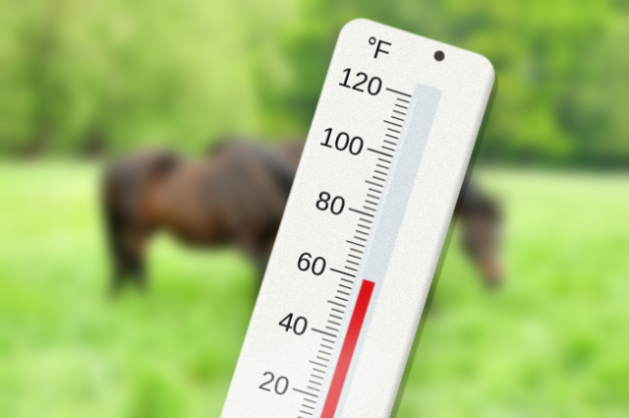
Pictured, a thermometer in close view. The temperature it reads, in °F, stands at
60 °F
